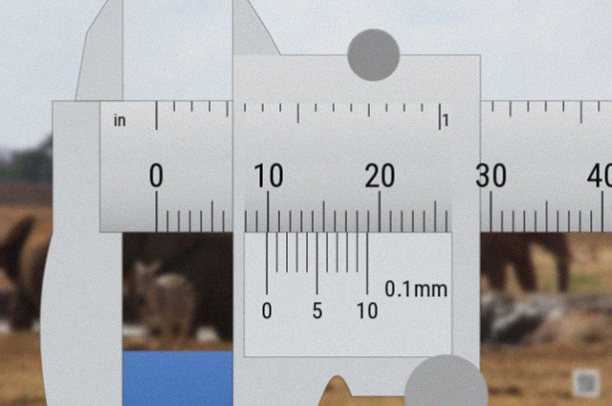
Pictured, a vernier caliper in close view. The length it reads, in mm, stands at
9.9 mm
